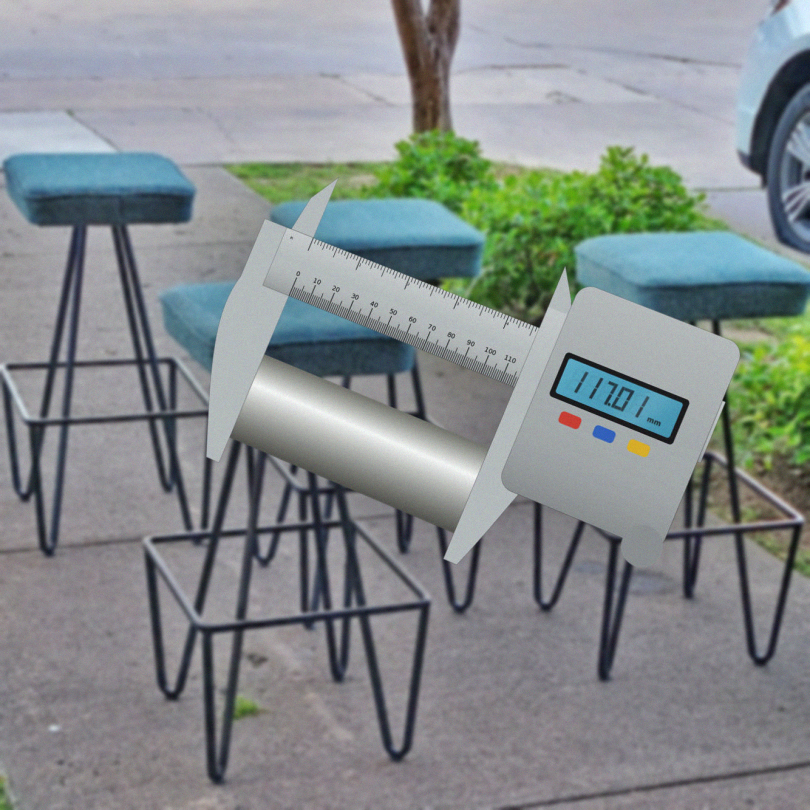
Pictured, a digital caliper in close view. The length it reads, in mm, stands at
117.01 mm
